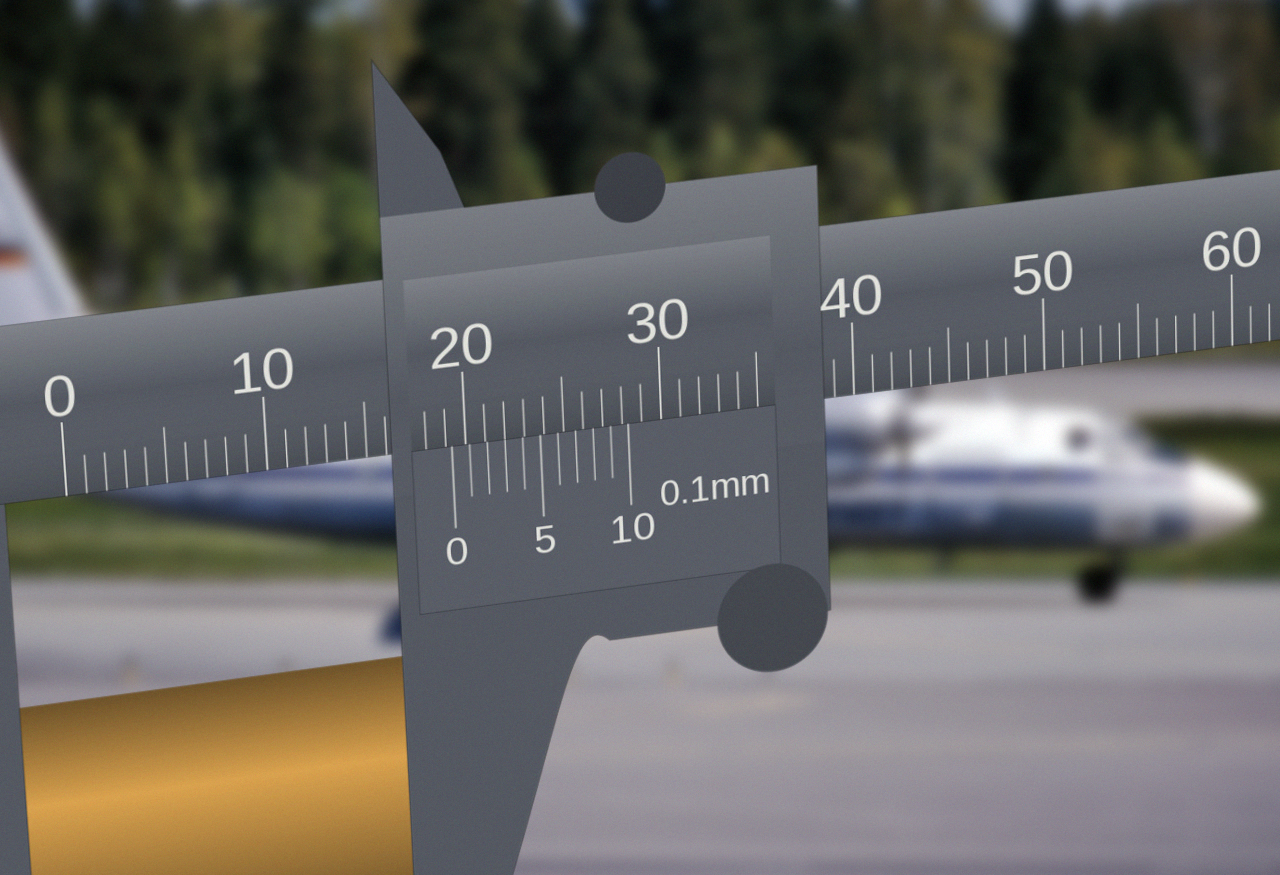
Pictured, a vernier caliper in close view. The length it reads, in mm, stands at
19.3 mm
